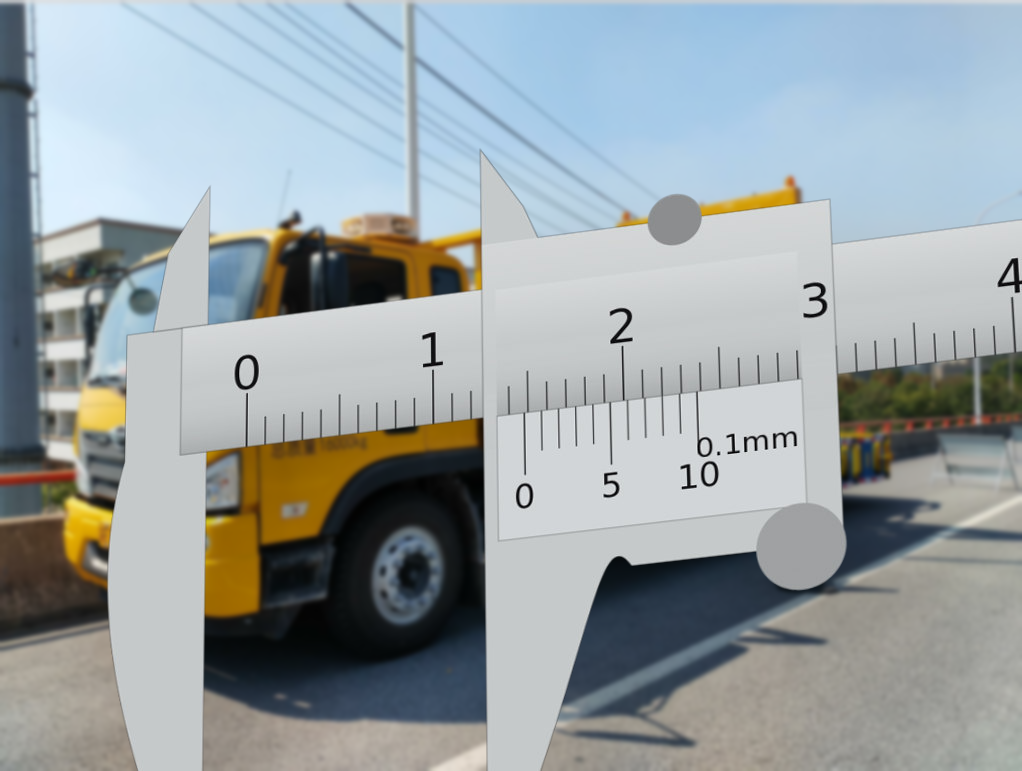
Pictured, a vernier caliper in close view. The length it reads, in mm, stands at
14.8 mm
